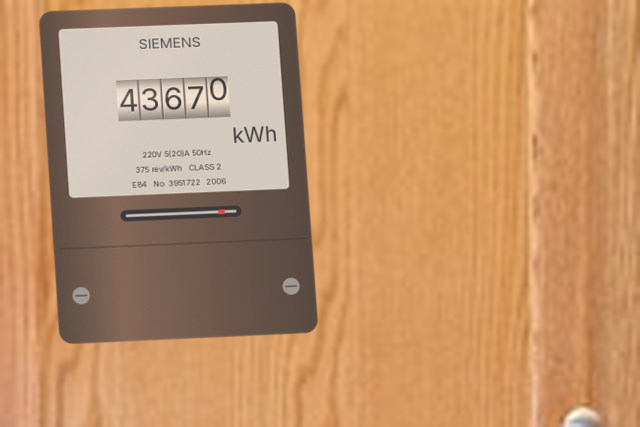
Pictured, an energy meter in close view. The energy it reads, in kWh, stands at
43670 kWh
